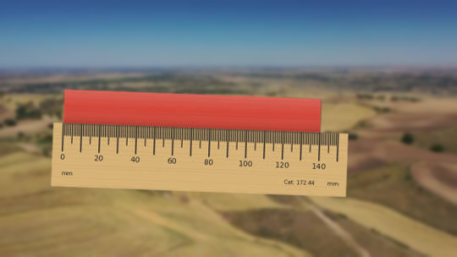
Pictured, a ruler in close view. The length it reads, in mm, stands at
140 mm
